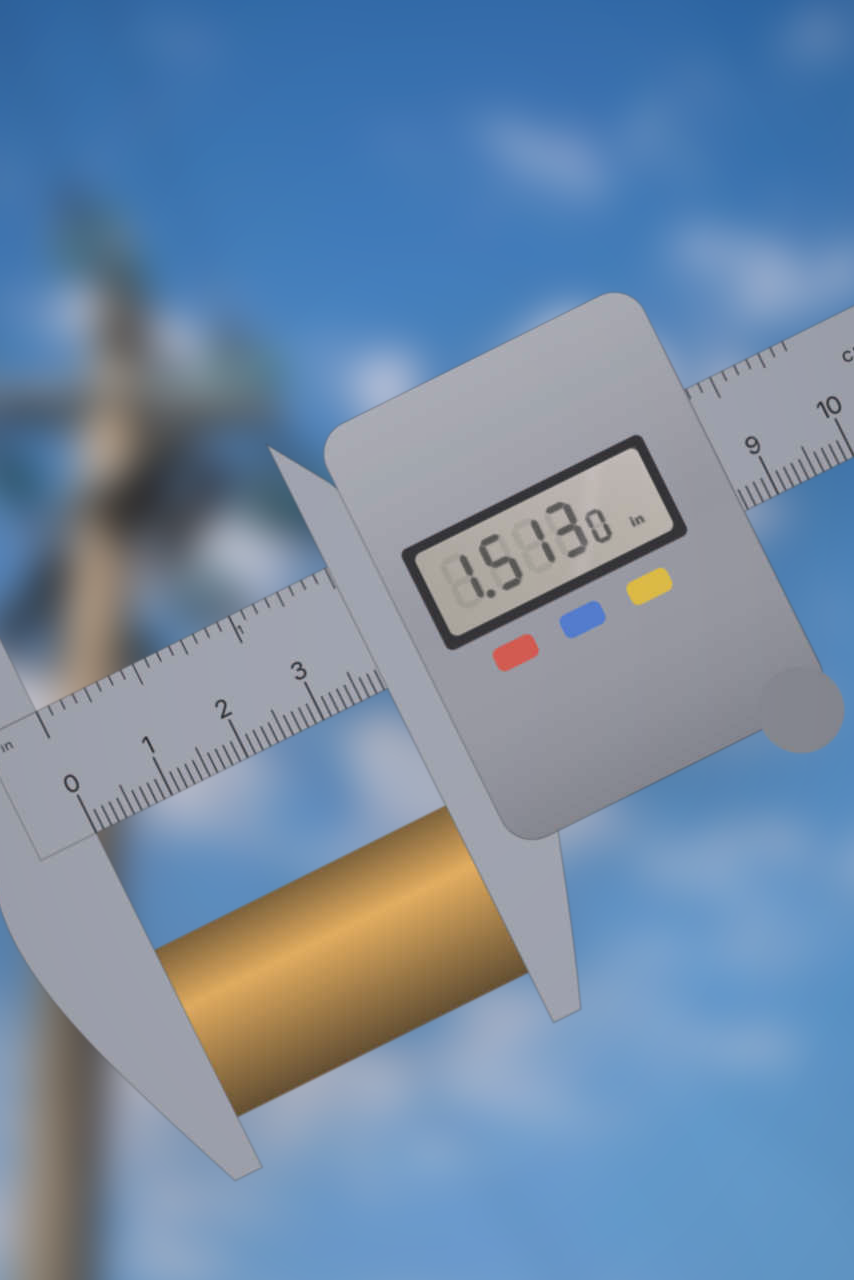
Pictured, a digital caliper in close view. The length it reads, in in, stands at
1.5130 in
